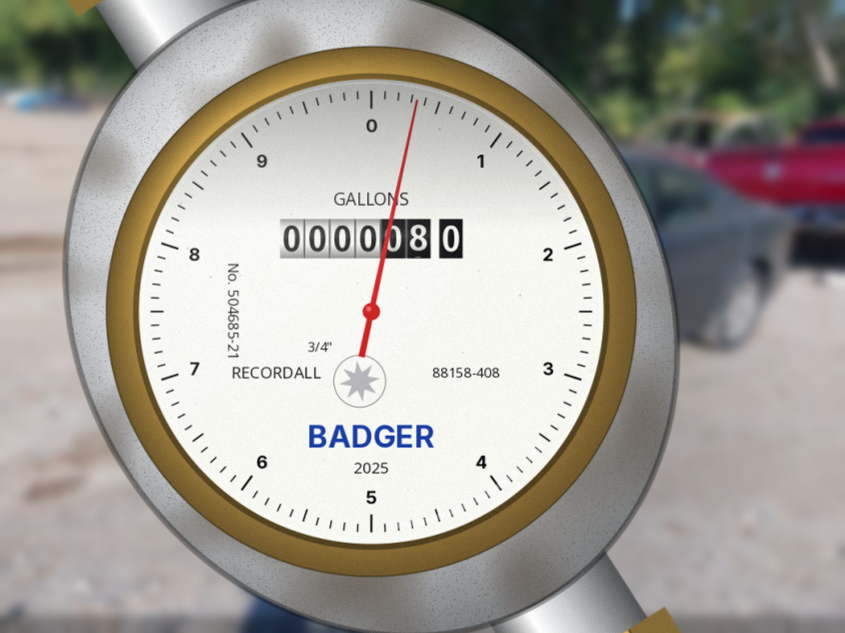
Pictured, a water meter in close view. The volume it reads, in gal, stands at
80.3 gal
